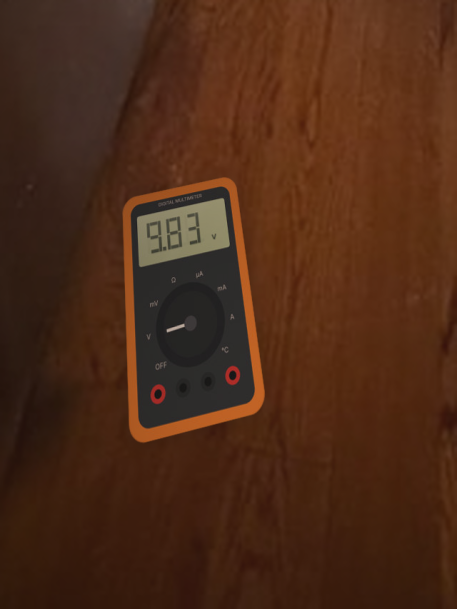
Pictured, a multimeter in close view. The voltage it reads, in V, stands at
9.83 V
